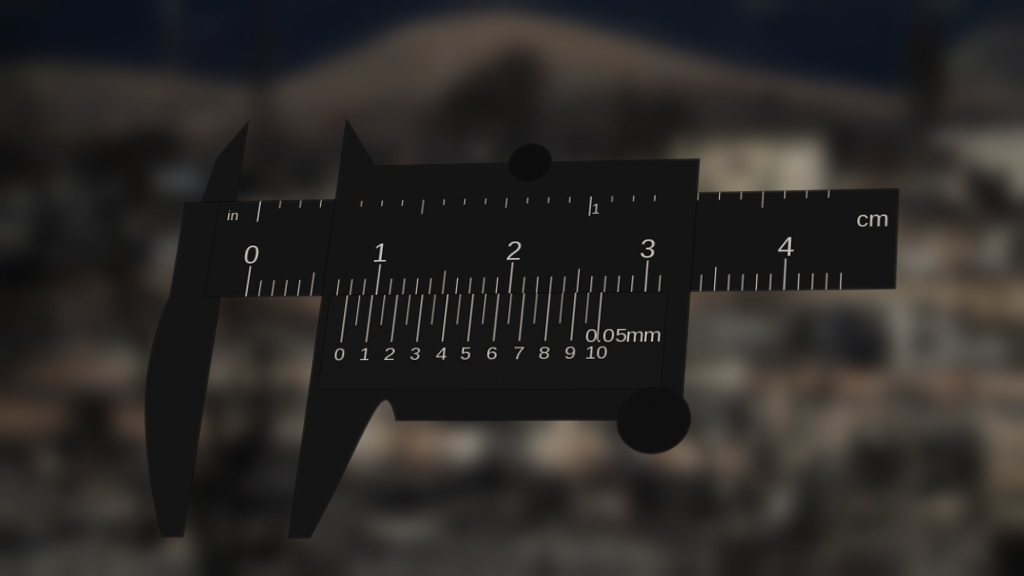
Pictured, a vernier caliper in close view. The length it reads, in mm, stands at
7.8 mm
